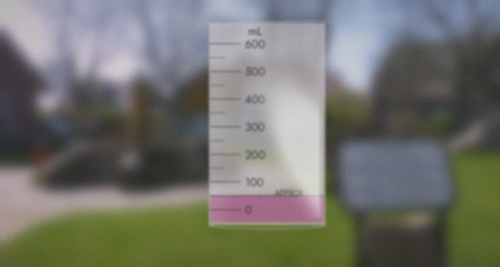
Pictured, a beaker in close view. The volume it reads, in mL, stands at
50 mL
